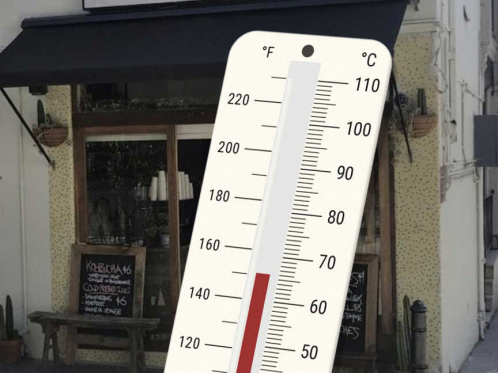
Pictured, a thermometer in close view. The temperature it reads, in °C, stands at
66 °C
